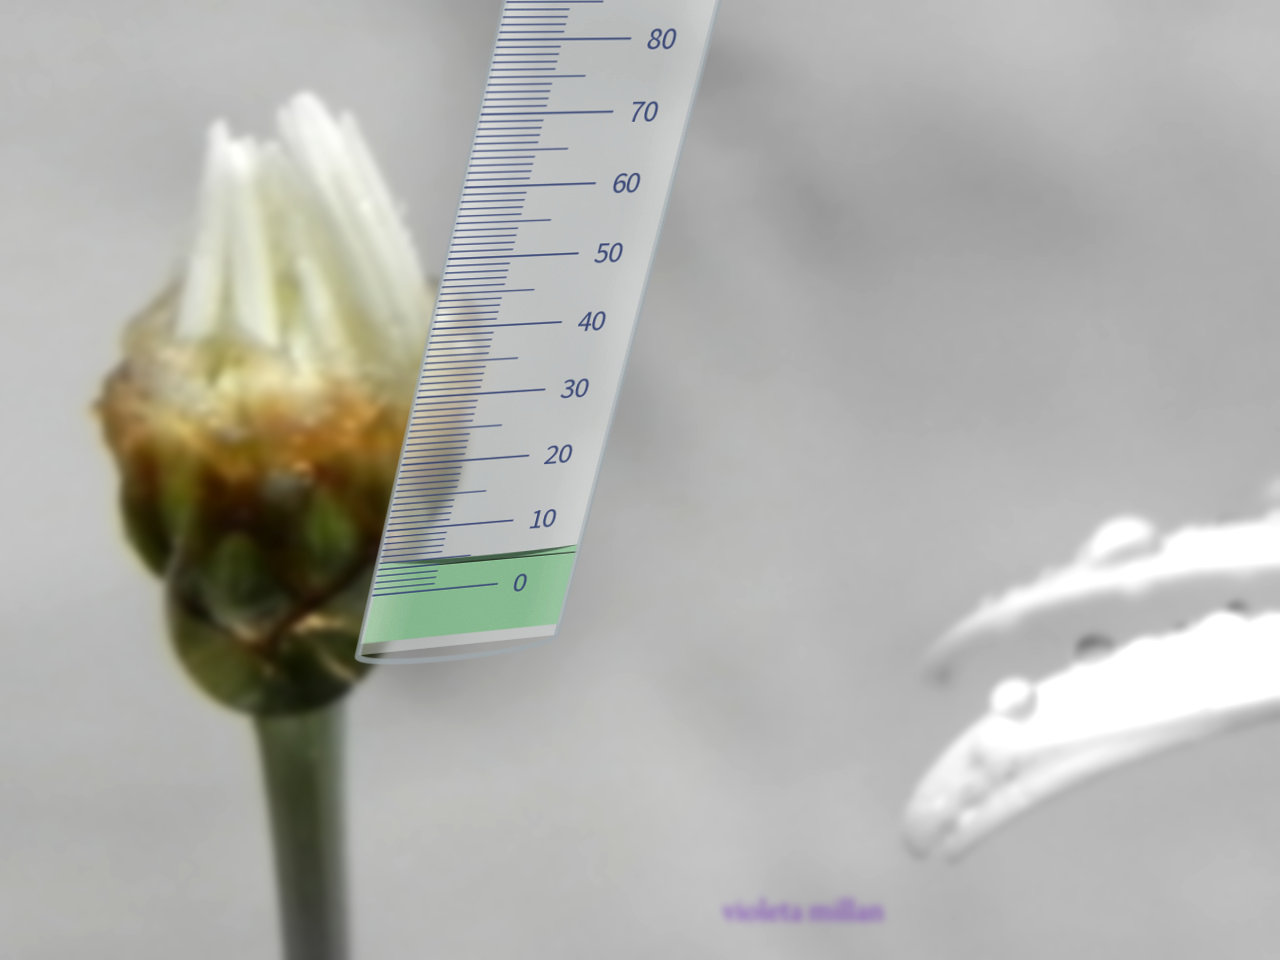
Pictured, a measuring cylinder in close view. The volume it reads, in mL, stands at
4 mL
